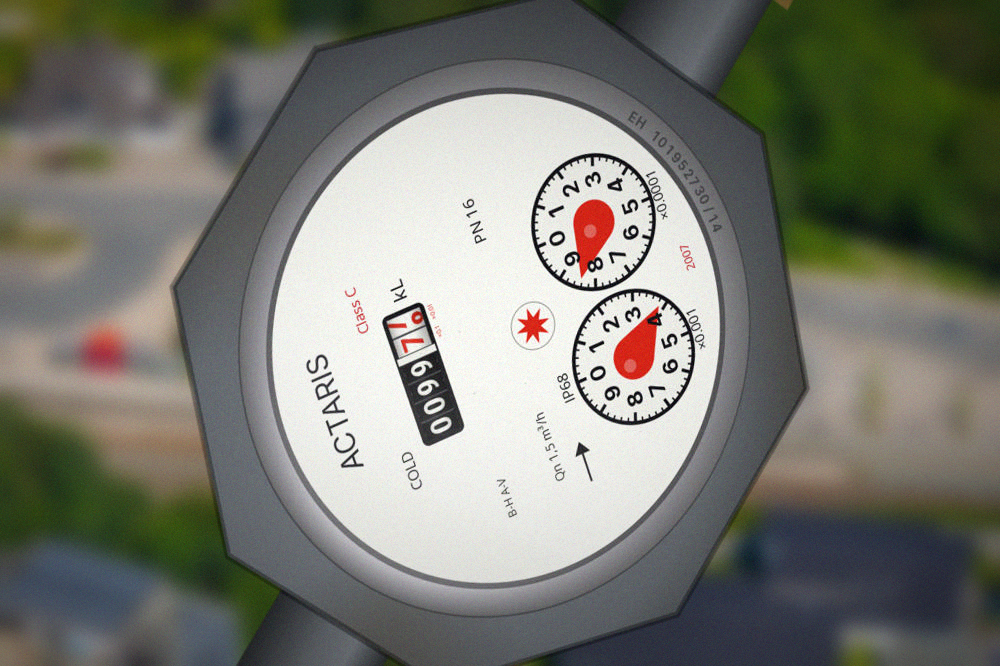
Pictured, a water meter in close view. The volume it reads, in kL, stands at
99.7738 kL
